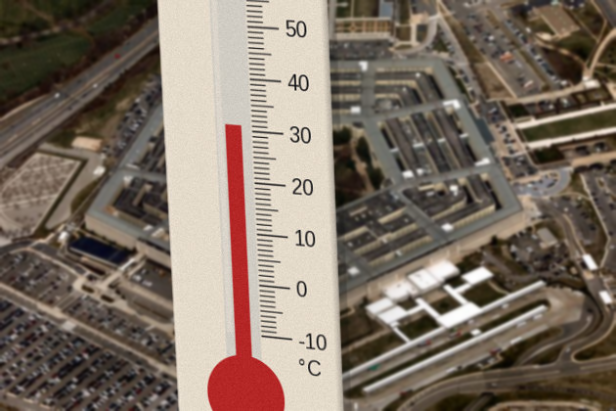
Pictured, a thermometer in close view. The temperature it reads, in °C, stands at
31 °C
